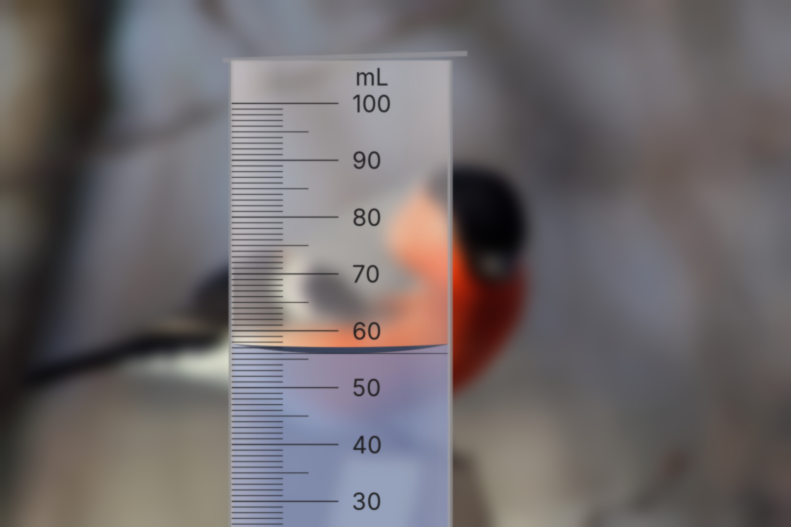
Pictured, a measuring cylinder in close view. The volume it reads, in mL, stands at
56 mL
